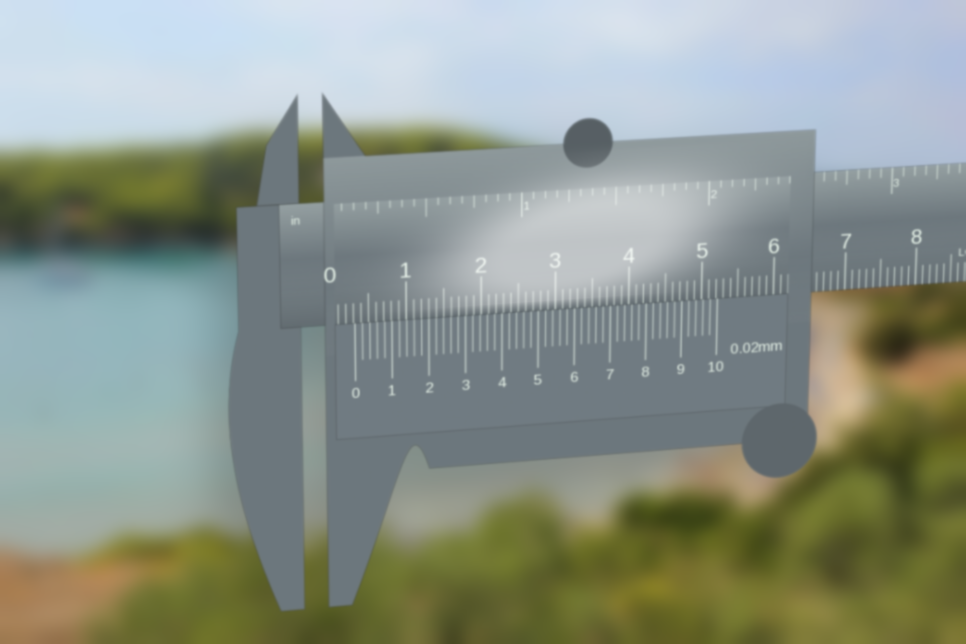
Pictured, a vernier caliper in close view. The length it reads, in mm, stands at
3.2 mm
